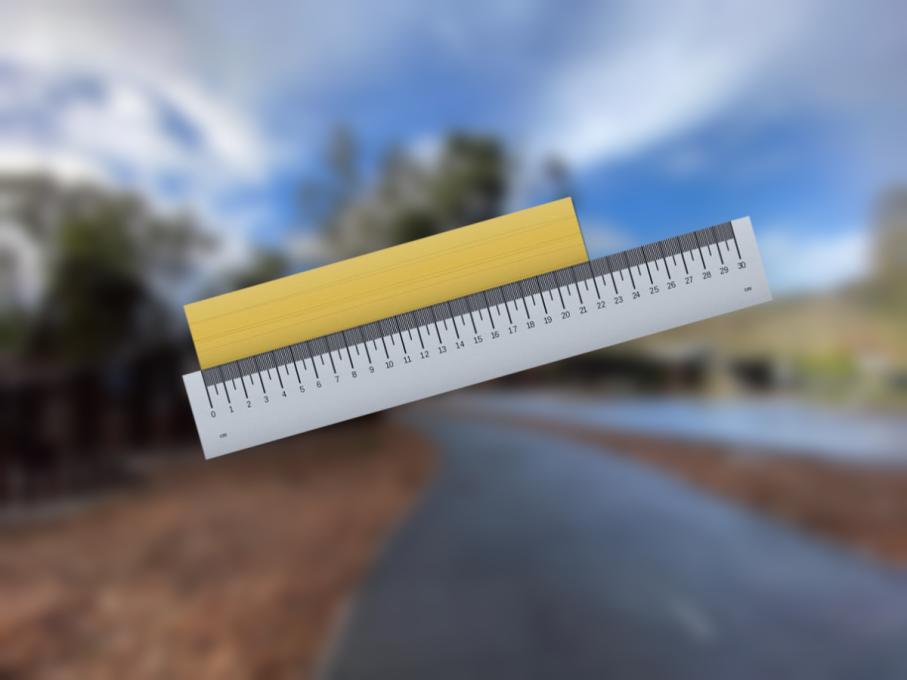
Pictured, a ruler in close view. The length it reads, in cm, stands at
22 cm
